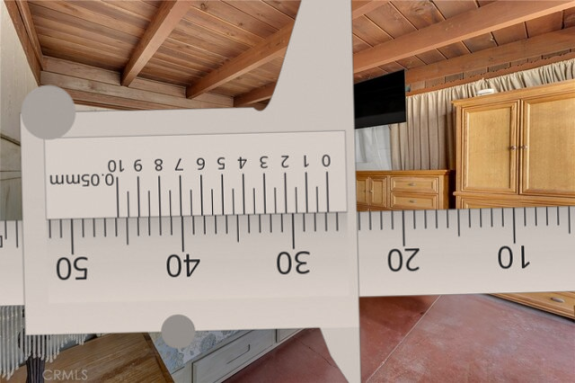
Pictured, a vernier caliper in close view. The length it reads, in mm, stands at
26.8 mm
